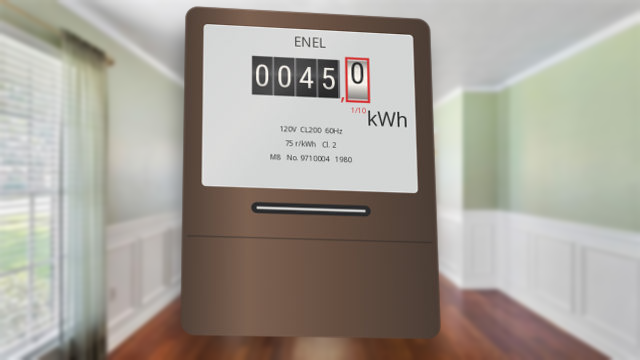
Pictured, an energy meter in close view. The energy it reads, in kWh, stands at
45.0 kWh
